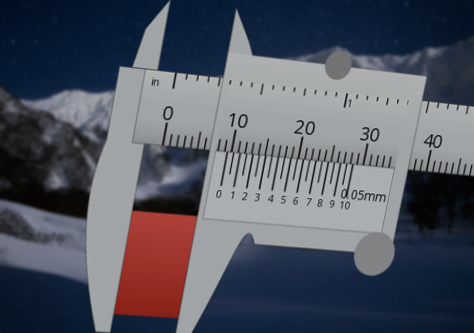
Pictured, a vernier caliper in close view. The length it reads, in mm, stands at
9.4 mm
